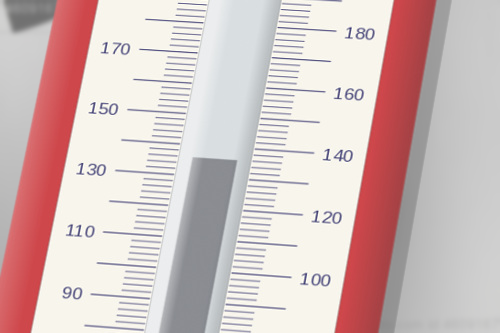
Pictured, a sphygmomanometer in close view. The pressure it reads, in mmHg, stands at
136 mmHg
